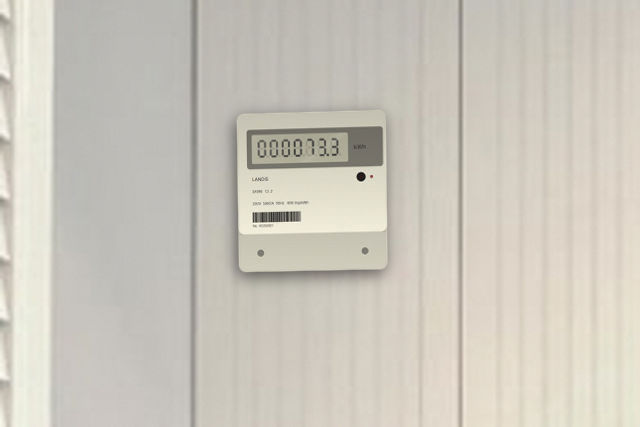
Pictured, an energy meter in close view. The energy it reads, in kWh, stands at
73.3 kWh
